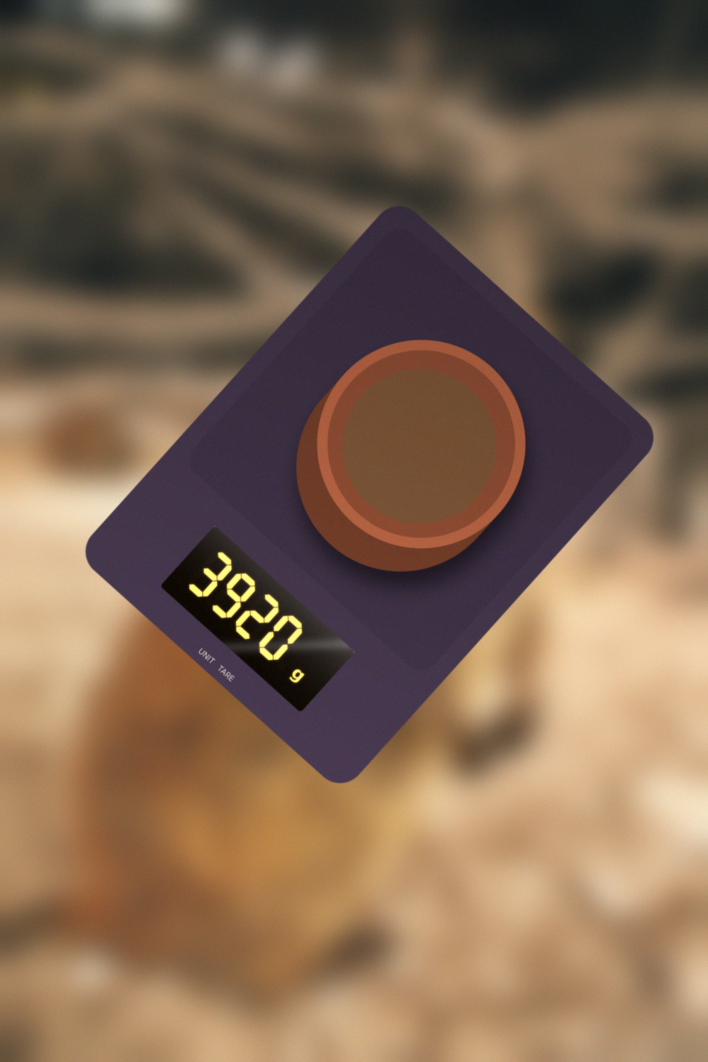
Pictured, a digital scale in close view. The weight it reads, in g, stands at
3920 g
